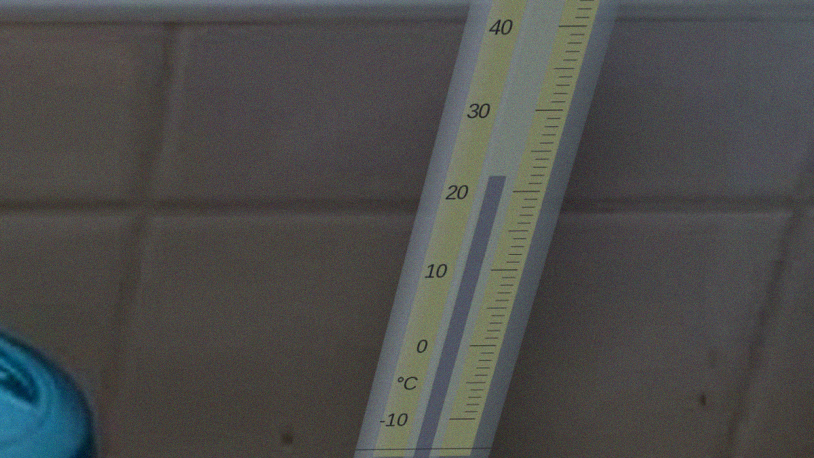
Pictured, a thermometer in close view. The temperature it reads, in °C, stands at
22 °C
